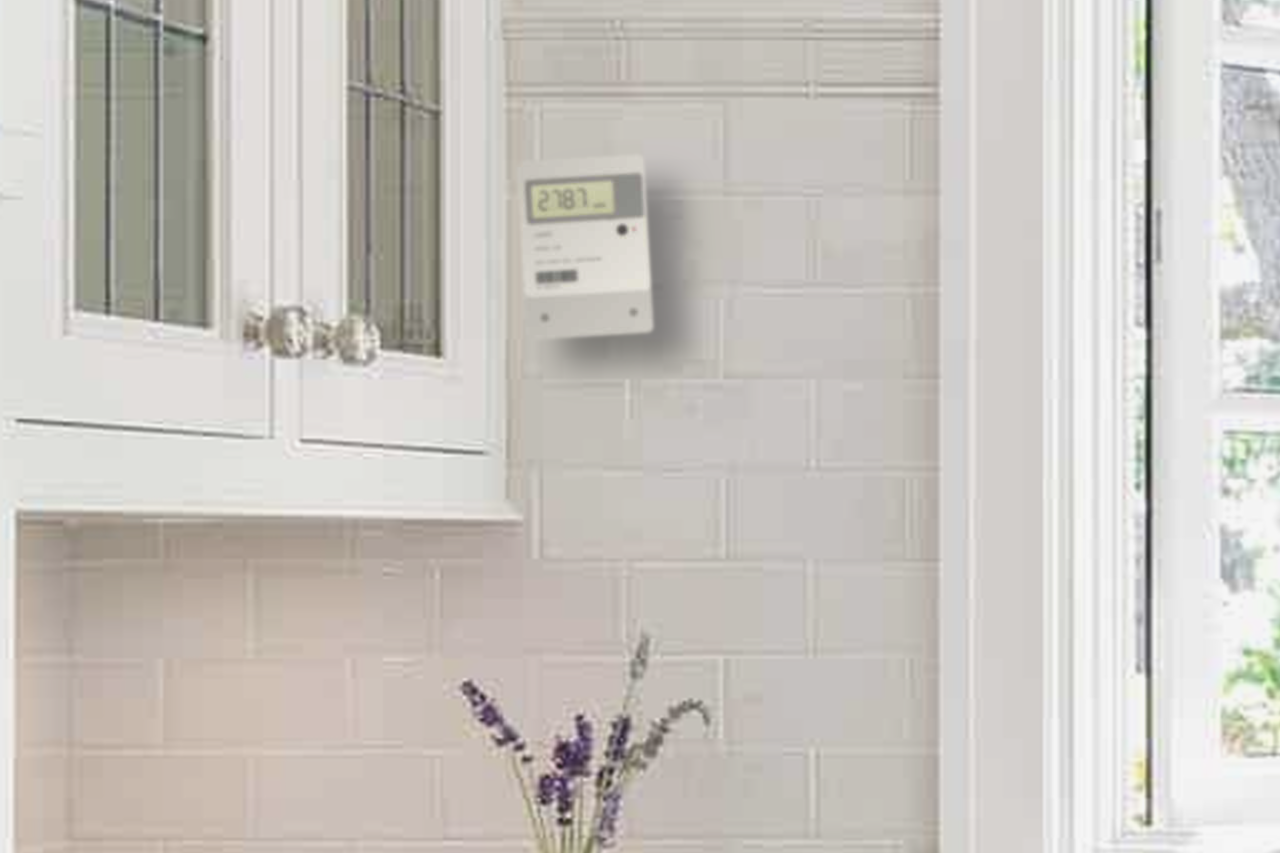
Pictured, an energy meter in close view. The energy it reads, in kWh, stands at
2787 kWh
